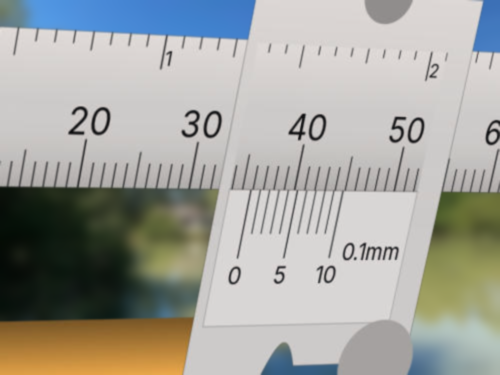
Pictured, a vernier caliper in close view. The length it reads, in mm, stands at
35.8 mm
